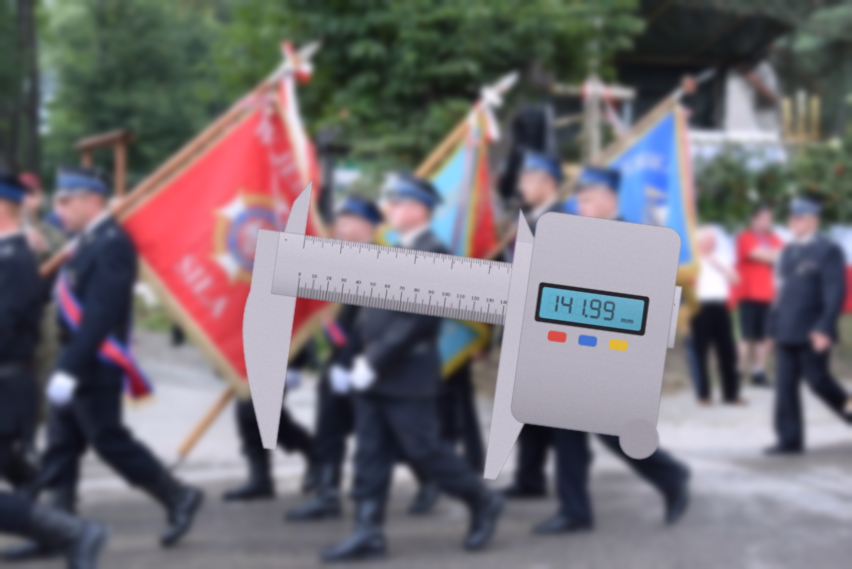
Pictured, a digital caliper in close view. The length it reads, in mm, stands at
141.99 mm
